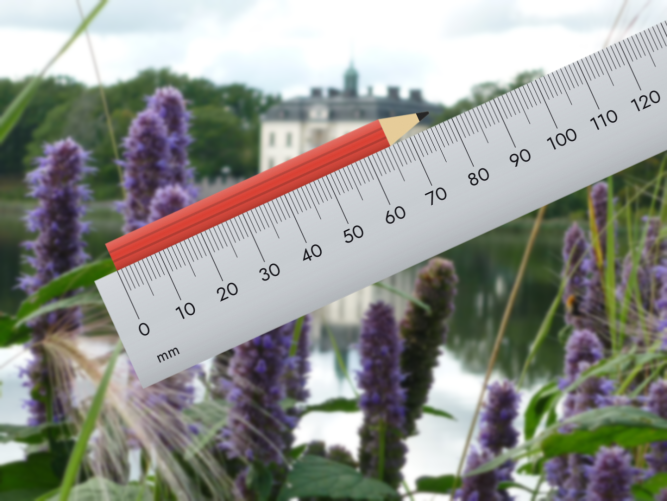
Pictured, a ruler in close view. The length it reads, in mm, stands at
76 mm
